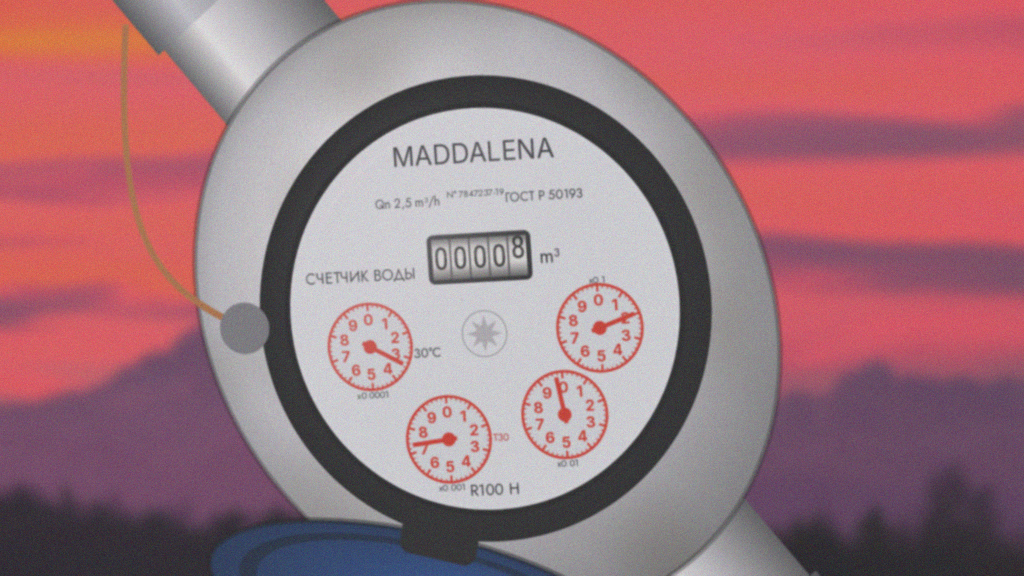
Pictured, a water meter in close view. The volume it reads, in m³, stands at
8.1973 m³
